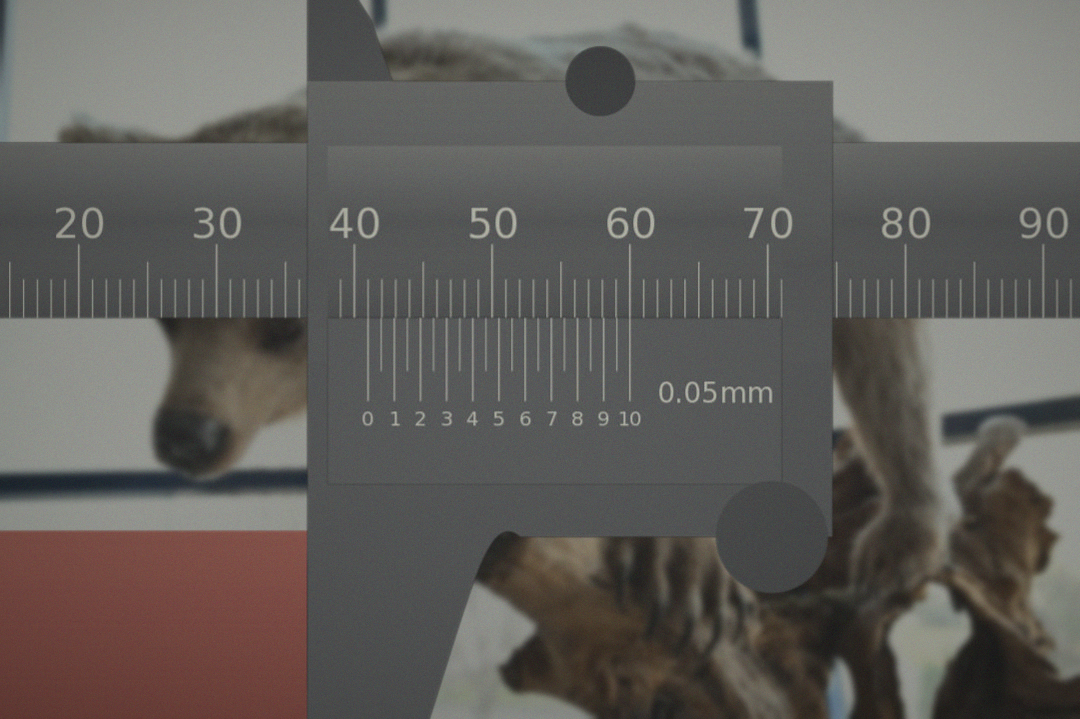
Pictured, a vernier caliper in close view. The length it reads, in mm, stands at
41.0 mm
